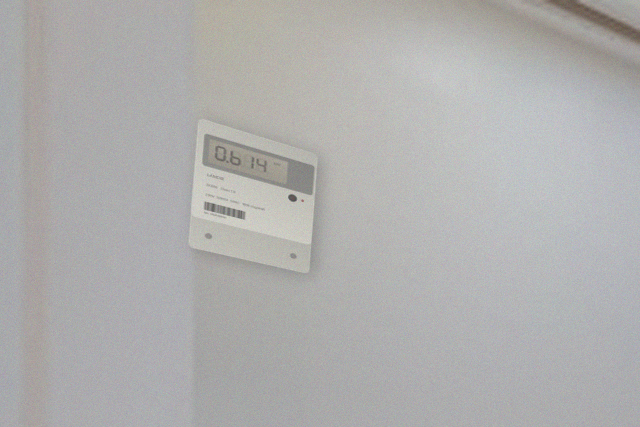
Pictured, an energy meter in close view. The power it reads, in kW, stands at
0.614 kW
